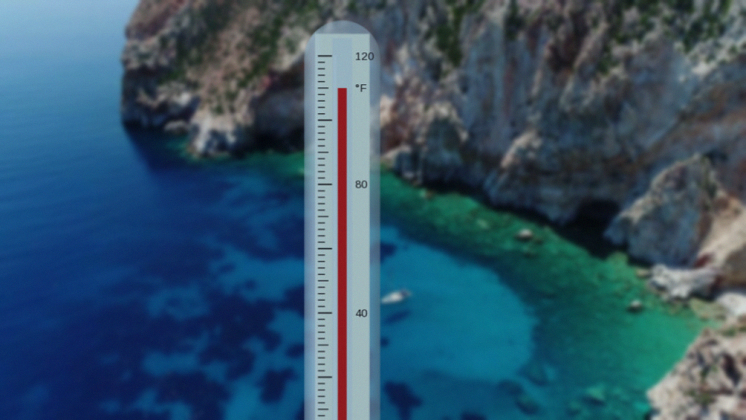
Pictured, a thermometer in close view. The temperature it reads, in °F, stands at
110 °F
